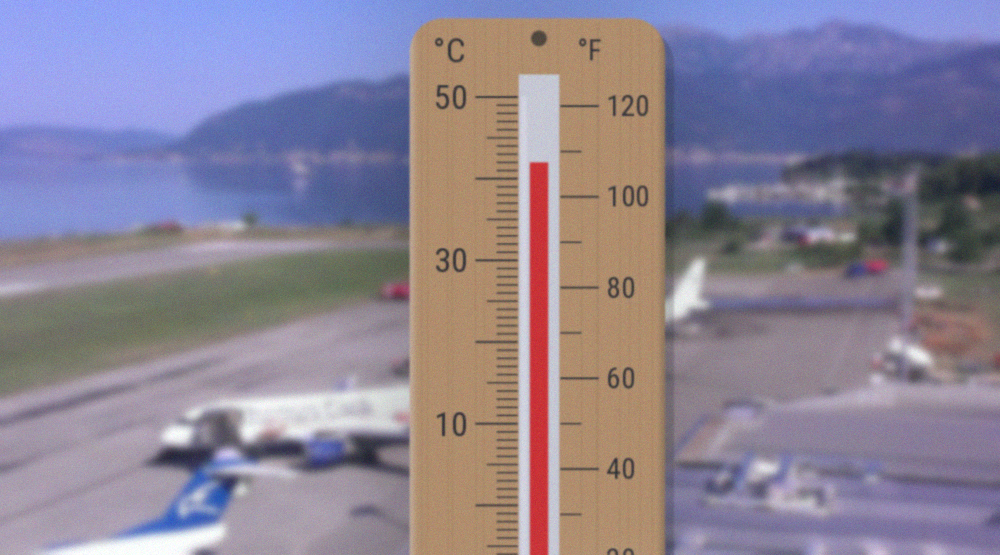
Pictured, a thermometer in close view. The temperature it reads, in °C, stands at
42 °C
